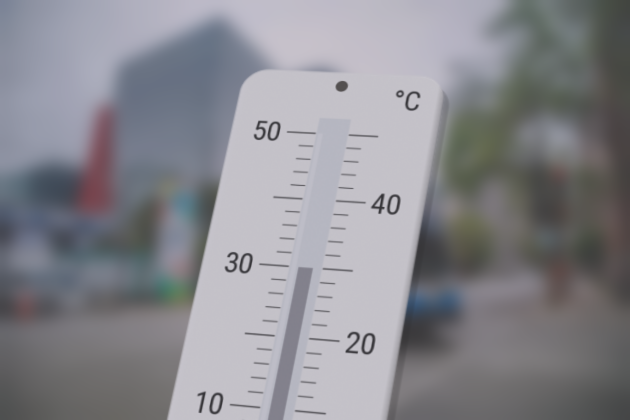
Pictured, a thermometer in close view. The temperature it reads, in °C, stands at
30 °C
